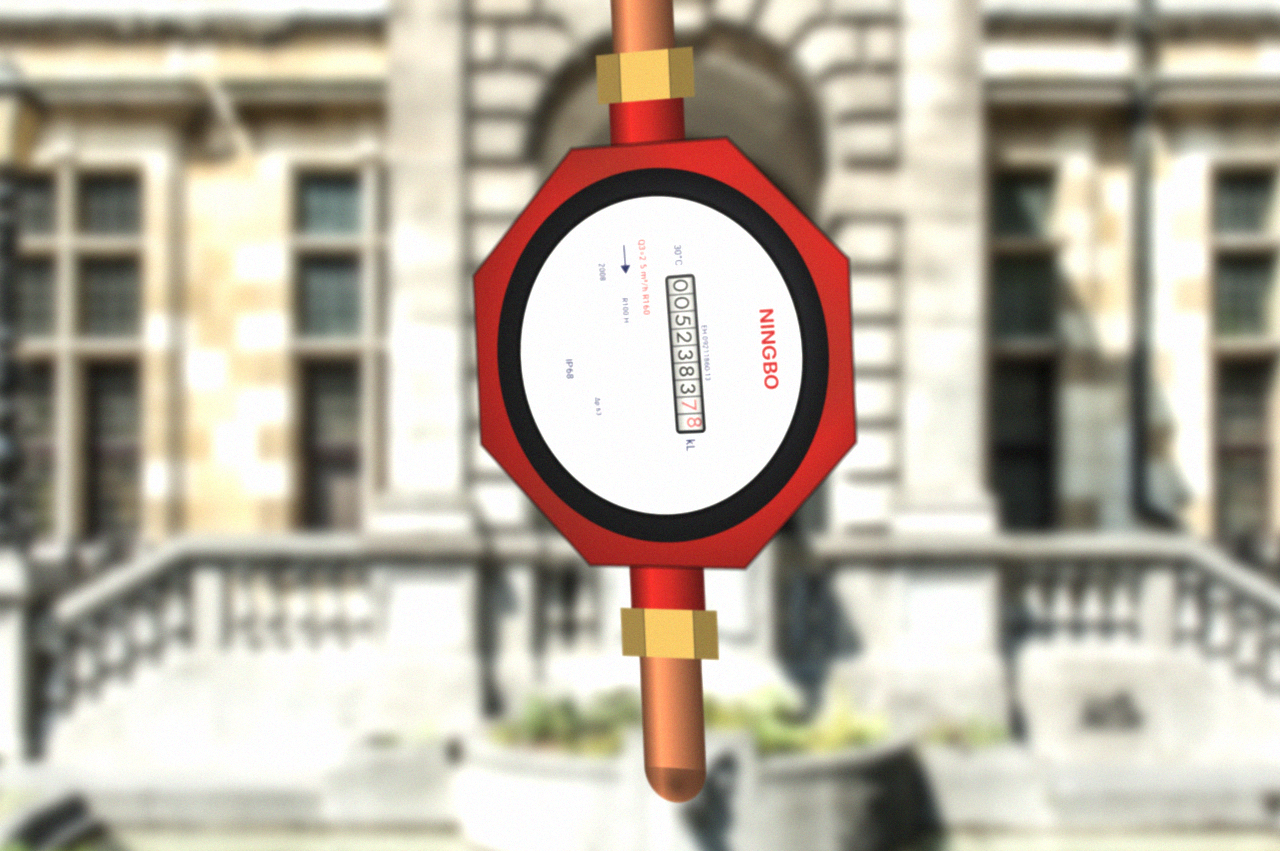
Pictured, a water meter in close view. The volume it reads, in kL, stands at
52383.78 kL
